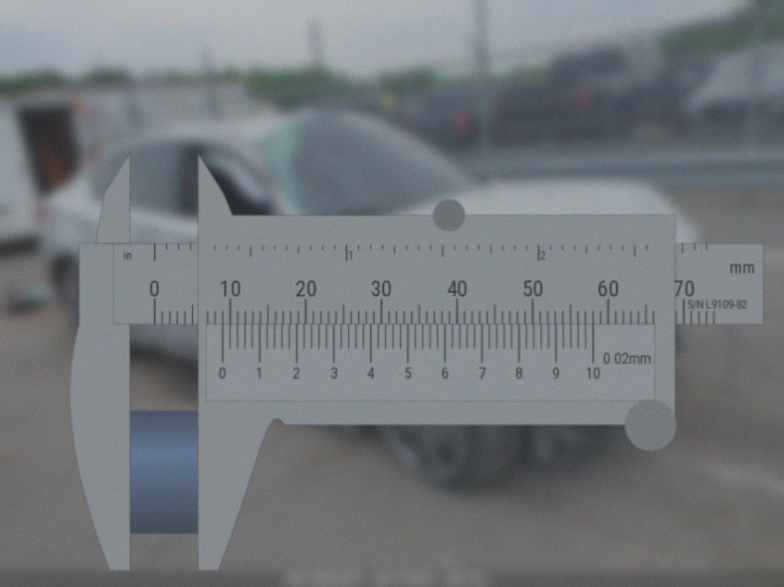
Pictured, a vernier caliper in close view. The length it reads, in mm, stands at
9.0 mm
